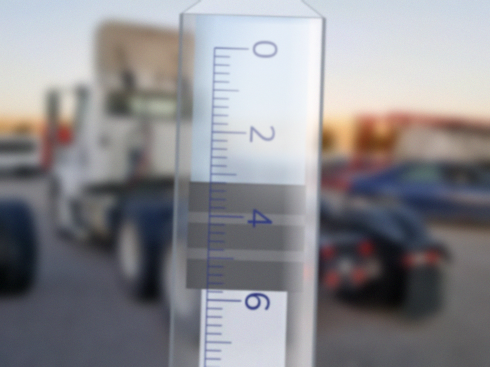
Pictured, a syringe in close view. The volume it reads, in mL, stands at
3.2 mL
